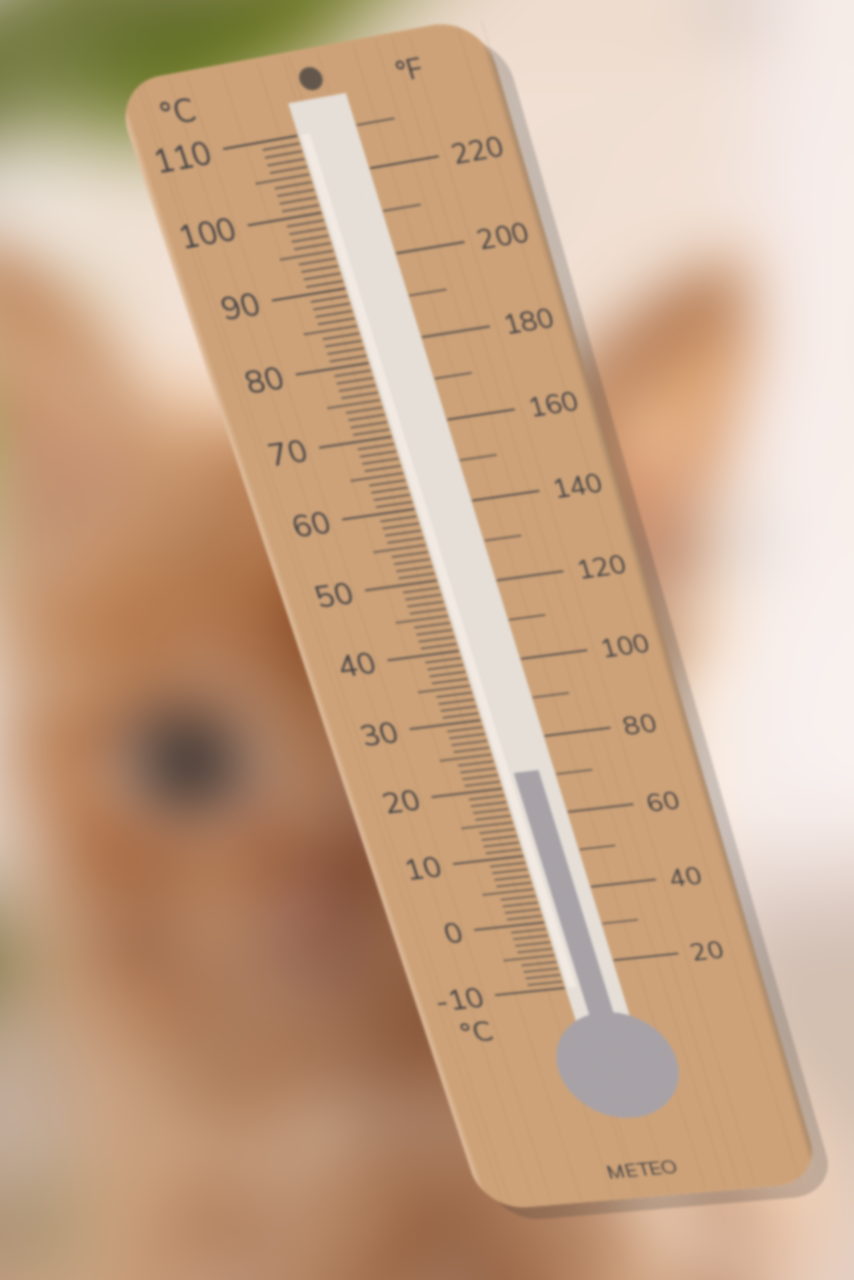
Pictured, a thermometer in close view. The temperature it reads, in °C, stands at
22 °C
